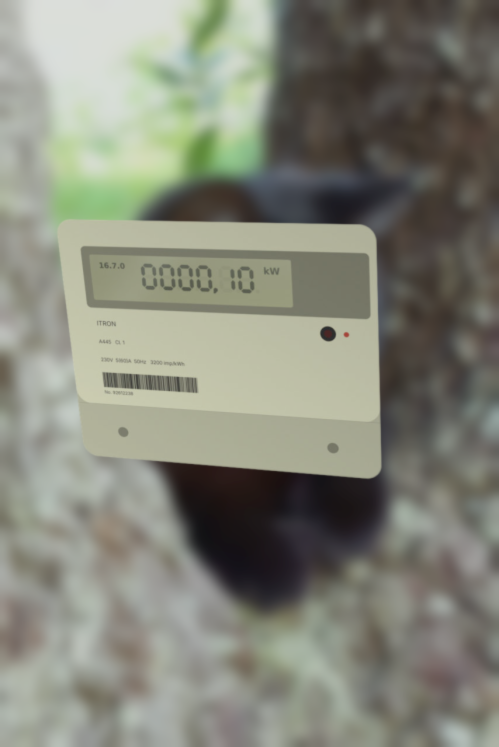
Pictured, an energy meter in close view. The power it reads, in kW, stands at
0.10 kW
